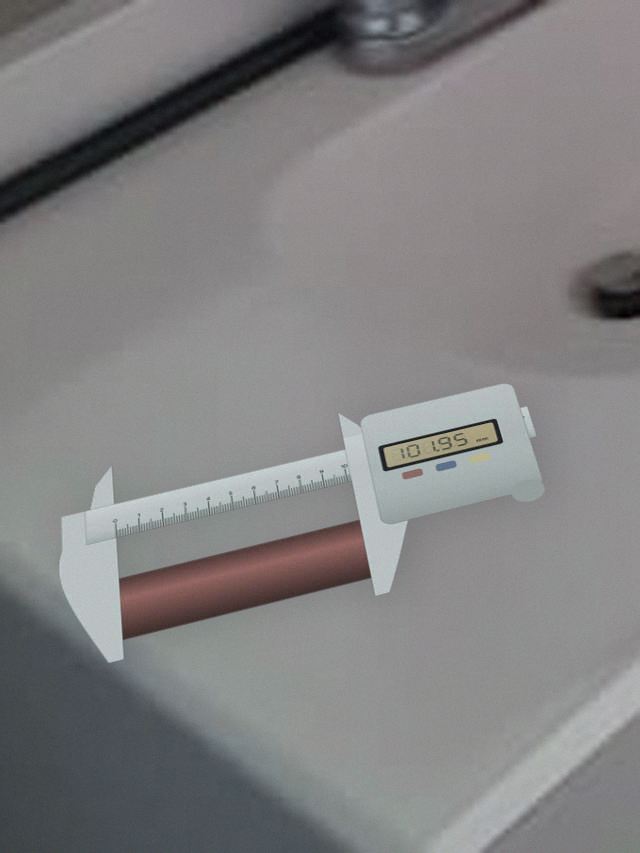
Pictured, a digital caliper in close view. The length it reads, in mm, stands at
101.95 mm
